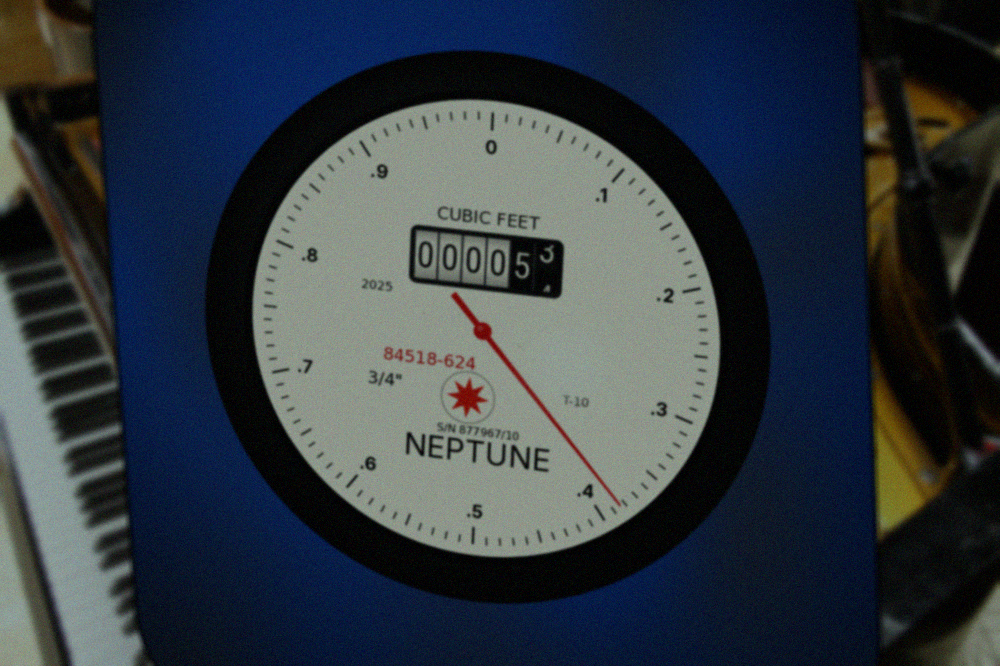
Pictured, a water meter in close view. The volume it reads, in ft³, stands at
53.38 ft³
